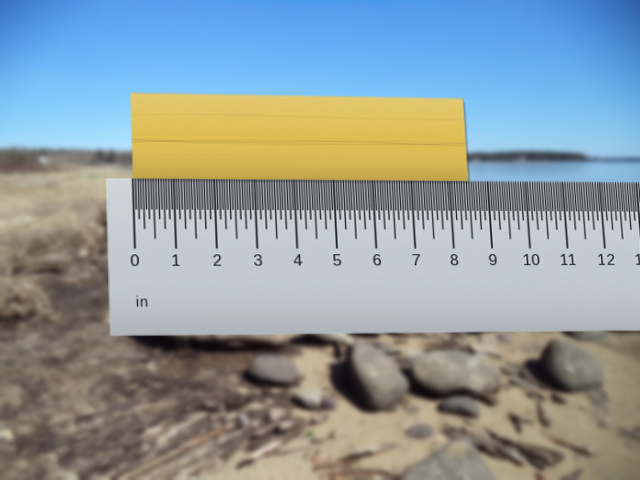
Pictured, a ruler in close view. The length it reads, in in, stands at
8.5 in
